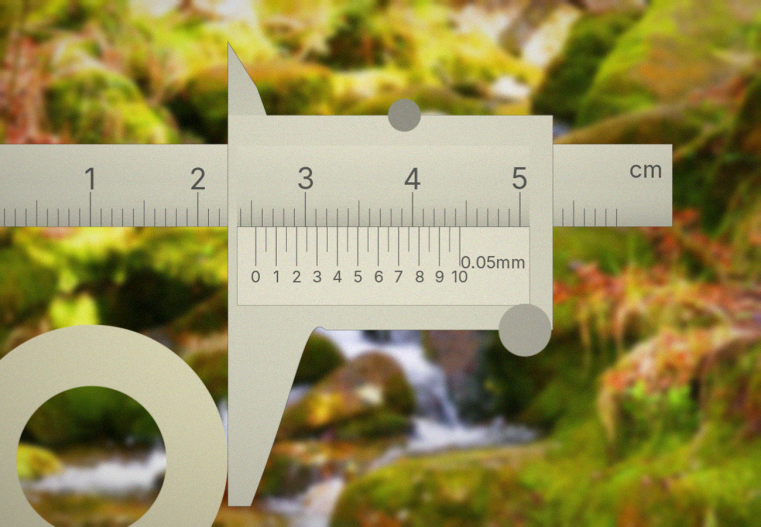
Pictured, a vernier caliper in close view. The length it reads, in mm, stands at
25.4 mm
